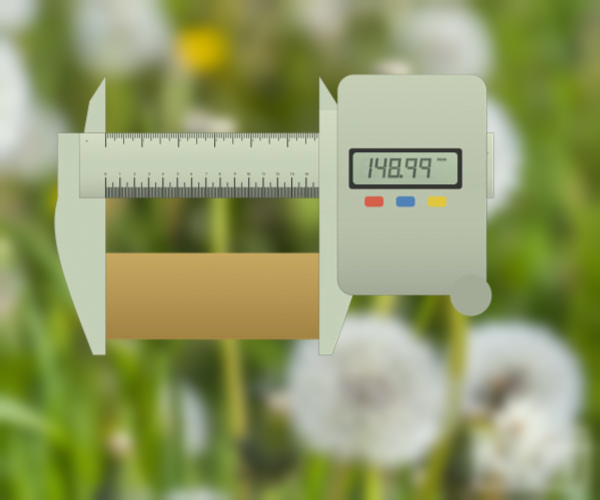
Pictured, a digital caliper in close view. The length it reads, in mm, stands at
148.99 mm
